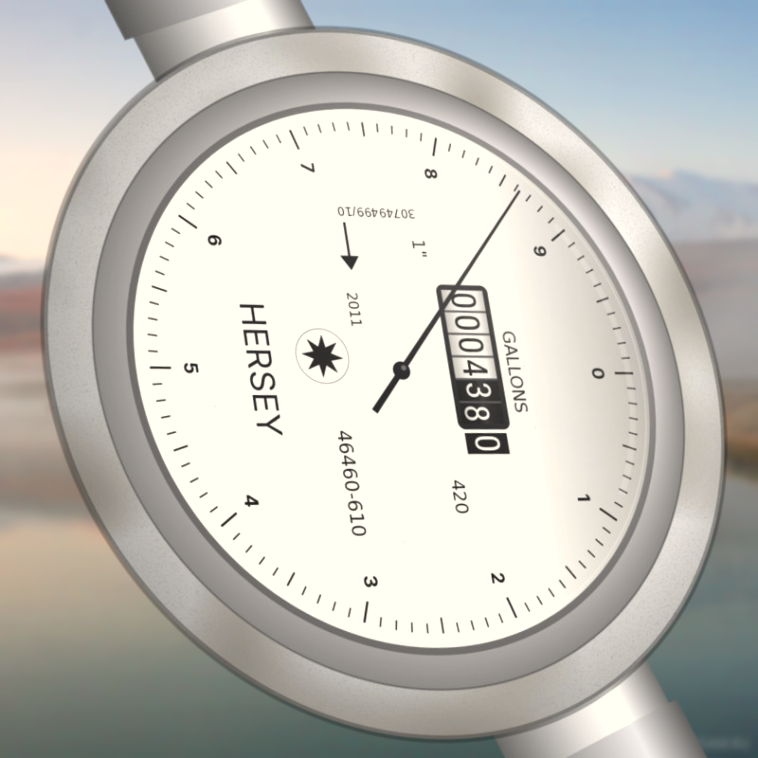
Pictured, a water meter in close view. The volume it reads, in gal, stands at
4378.6 gal
